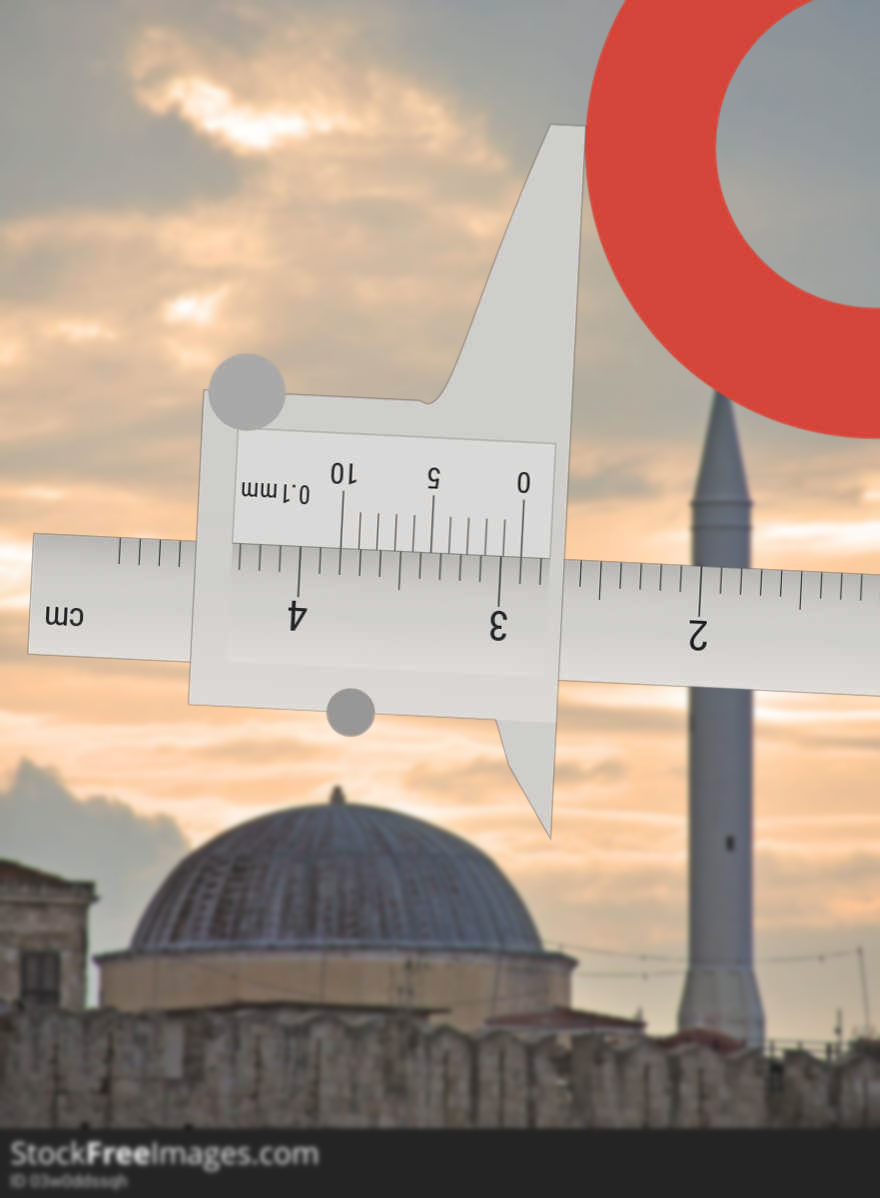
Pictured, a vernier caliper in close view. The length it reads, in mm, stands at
29.0 mm
